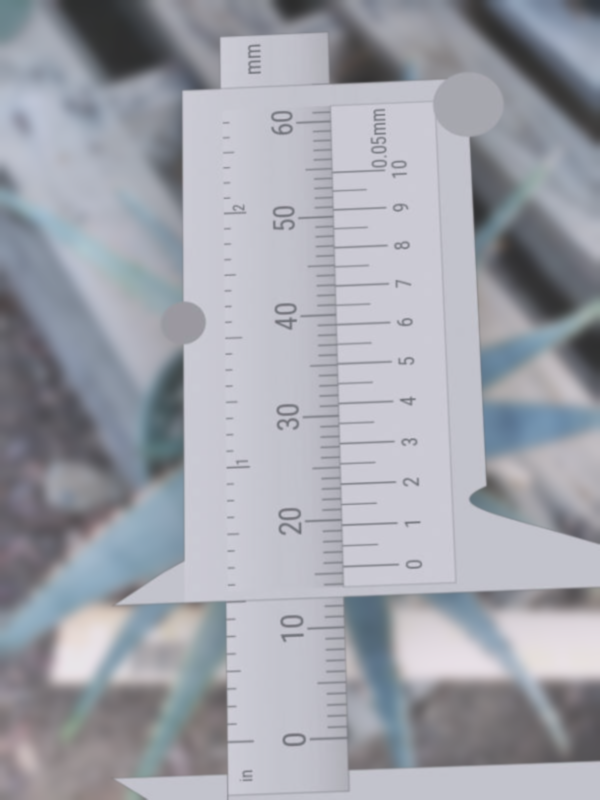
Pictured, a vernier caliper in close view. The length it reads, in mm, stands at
15.6 mm
